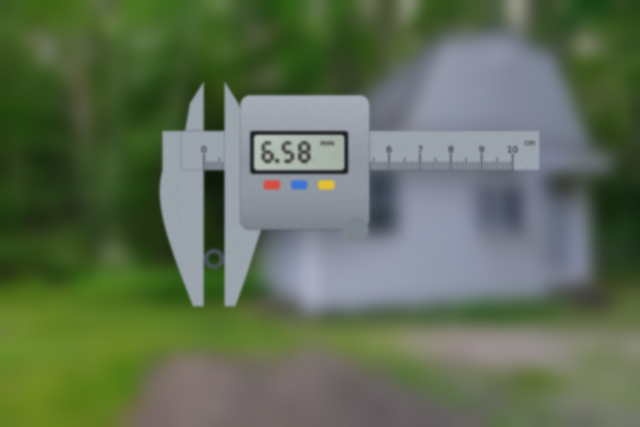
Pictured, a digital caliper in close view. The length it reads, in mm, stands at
6.58 mm
